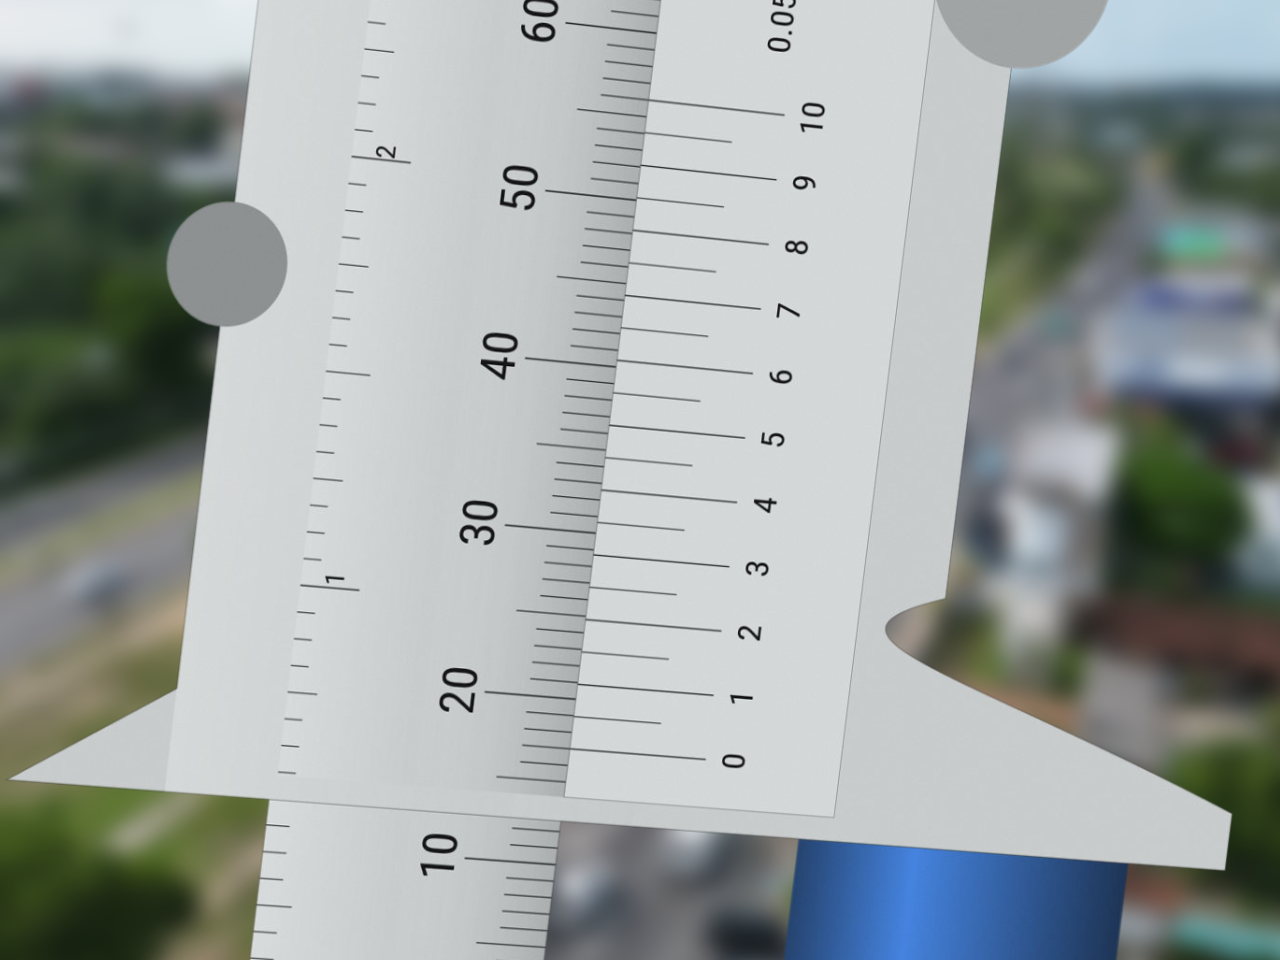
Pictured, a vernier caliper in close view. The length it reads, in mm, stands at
17.0 mm
